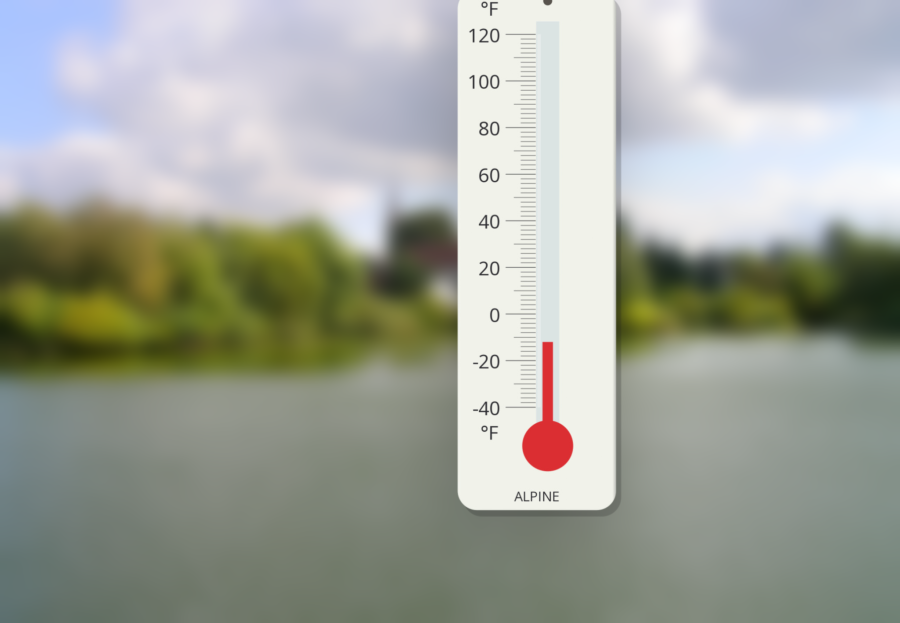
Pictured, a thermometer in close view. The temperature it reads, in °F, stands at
-12 °F
